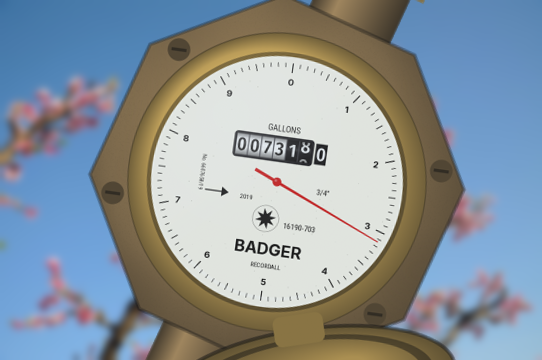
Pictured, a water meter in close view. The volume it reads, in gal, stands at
73183.1 gal
